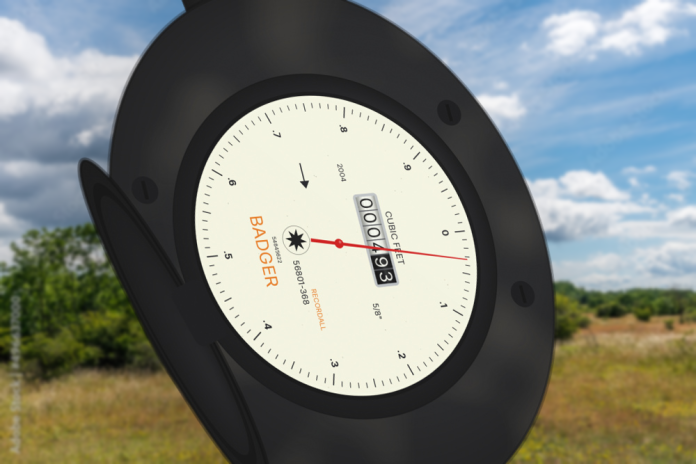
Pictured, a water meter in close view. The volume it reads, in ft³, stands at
493.03 ft³
